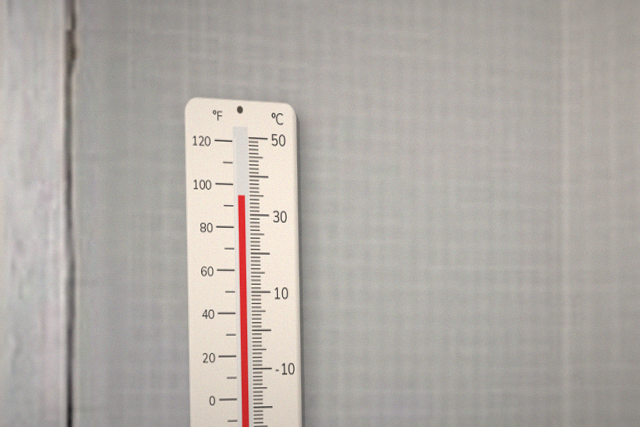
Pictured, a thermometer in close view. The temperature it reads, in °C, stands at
35 °C
